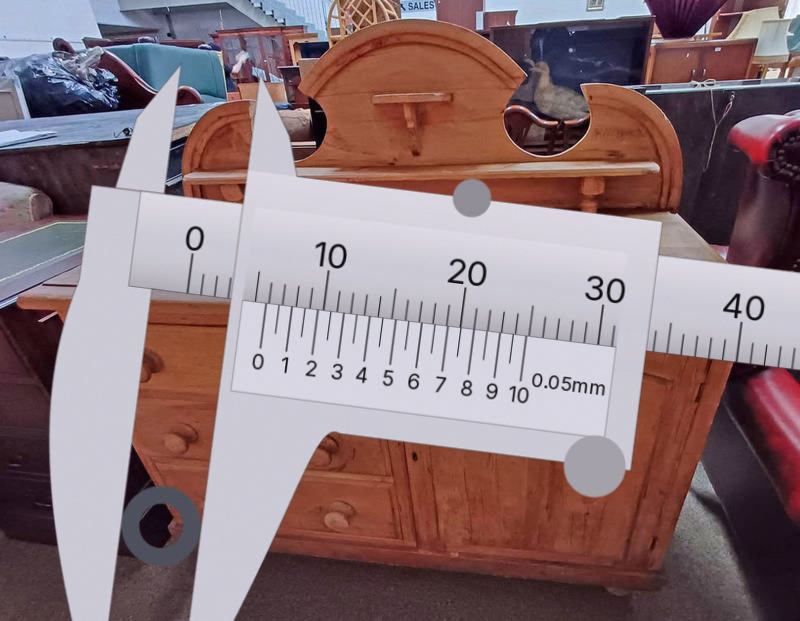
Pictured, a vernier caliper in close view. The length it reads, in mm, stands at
5.8 mm
